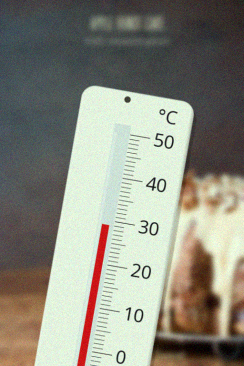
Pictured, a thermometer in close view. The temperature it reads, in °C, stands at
29 °C
